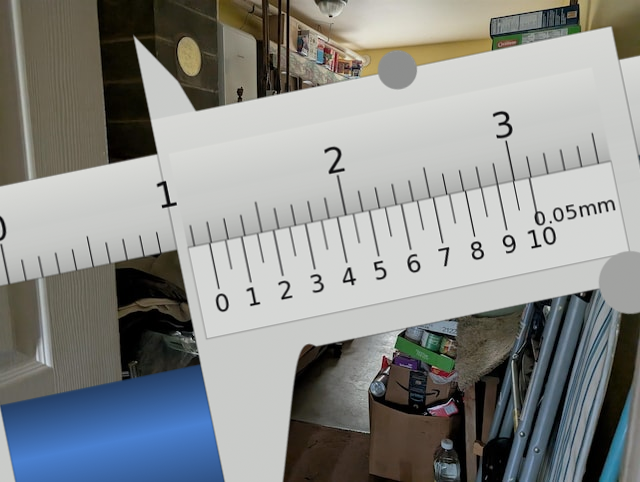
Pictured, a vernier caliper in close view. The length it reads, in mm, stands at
11.9 mm
